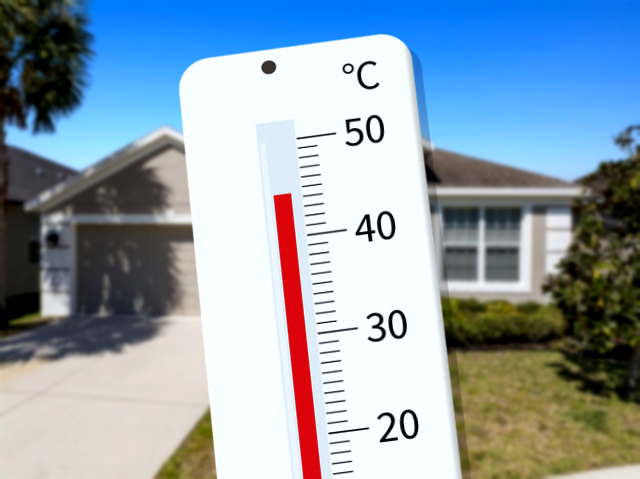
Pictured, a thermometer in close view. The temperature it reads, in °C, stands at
44.5 °C
